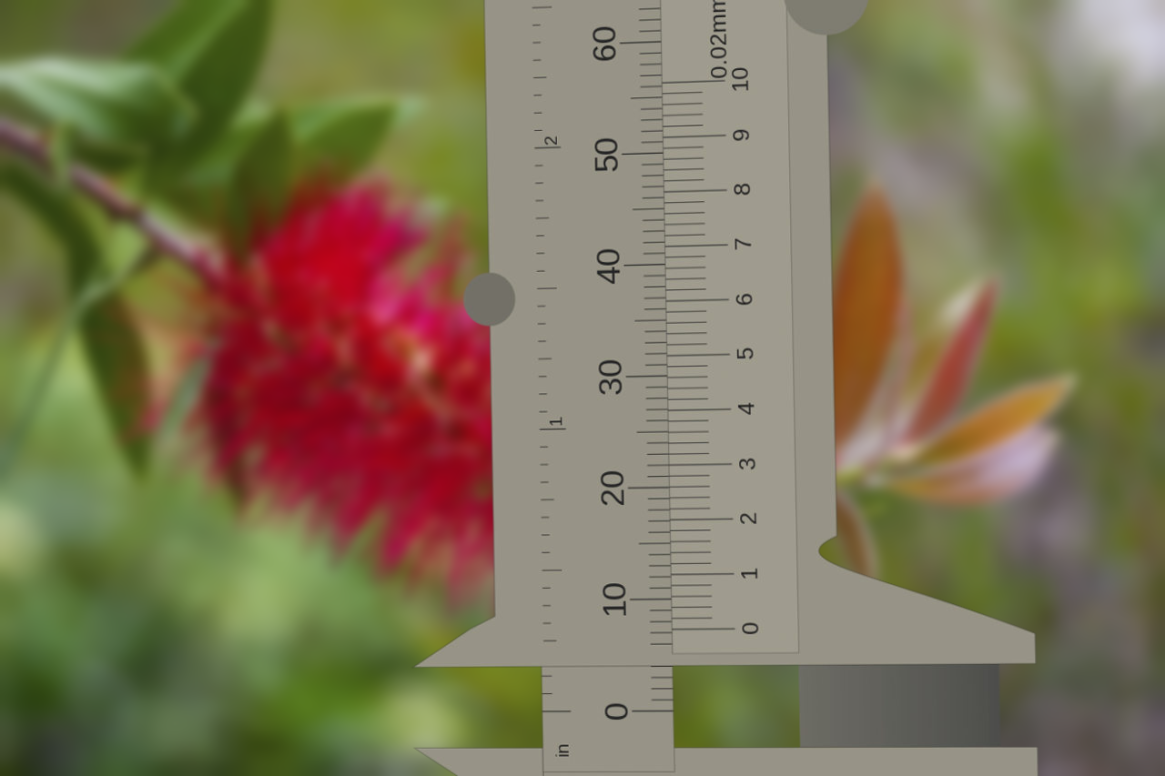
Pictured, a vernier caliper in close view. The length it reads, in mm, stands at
7.3 mm
